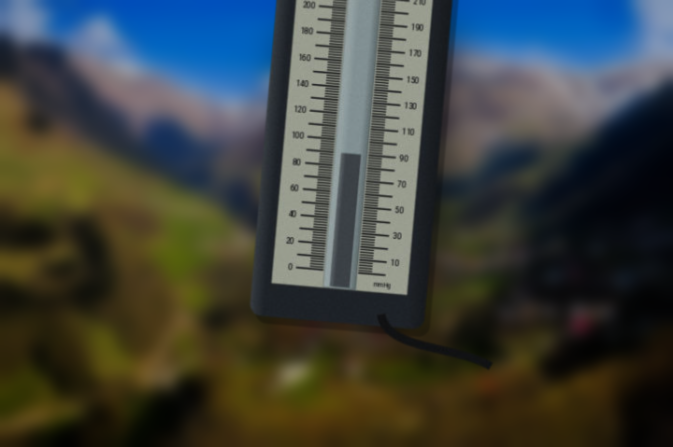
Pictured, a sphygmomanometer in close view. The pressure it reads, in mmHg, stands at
90 mmHg
